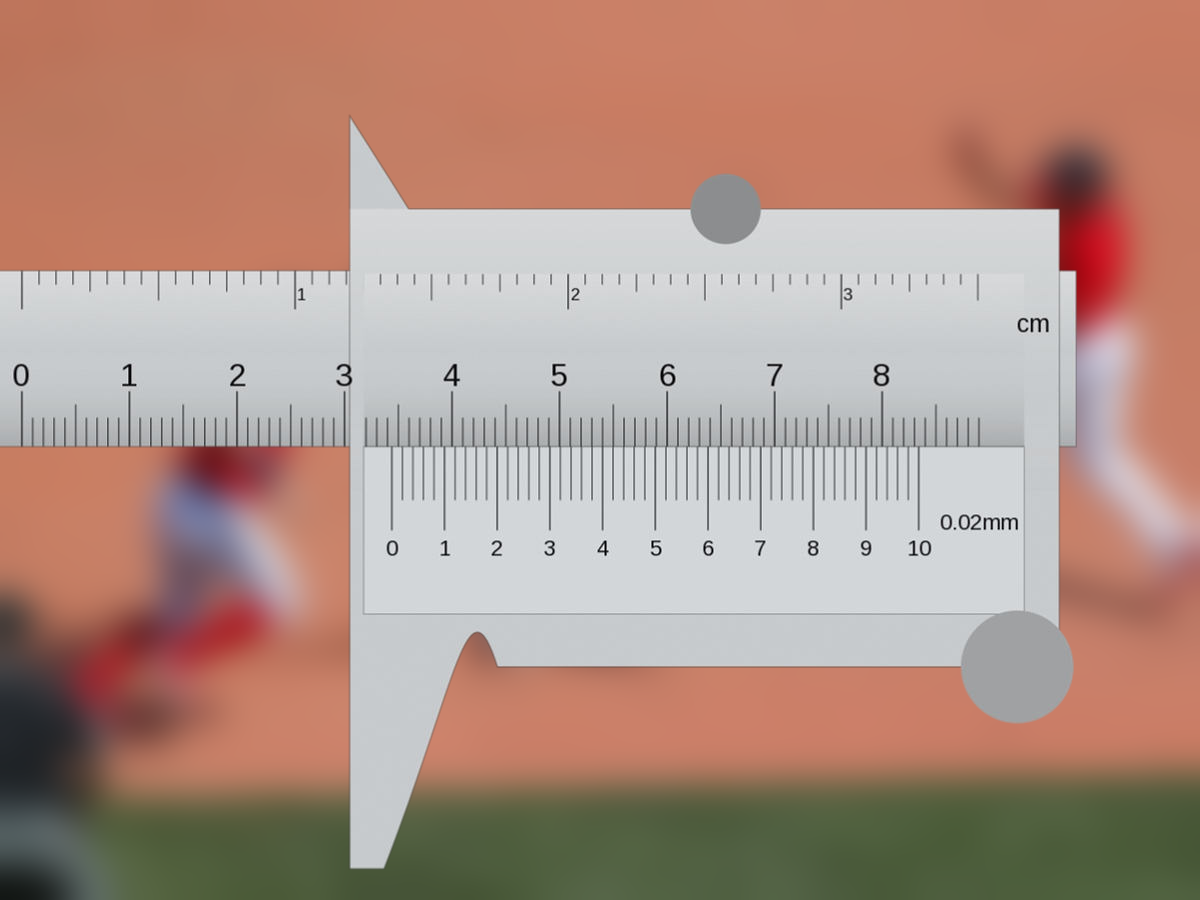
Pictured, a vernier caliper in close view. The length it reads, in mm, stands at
34.4 mm
